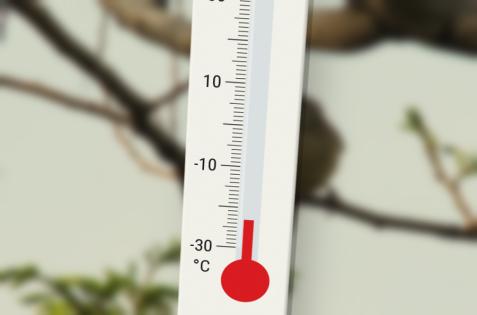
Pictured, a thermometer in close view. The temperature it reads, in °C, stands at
-23 °C
